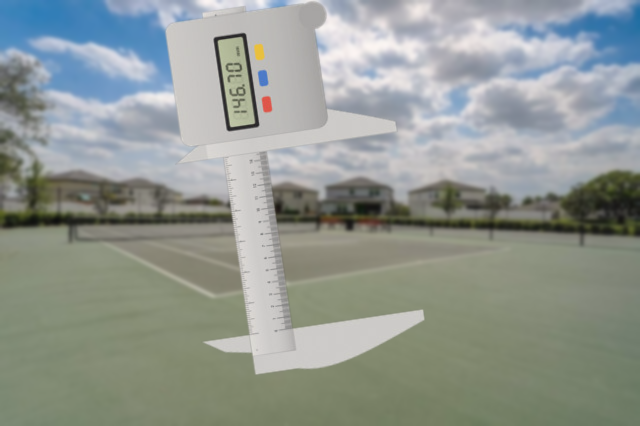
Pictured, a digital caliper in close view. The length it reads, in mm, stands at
146.70 mm
